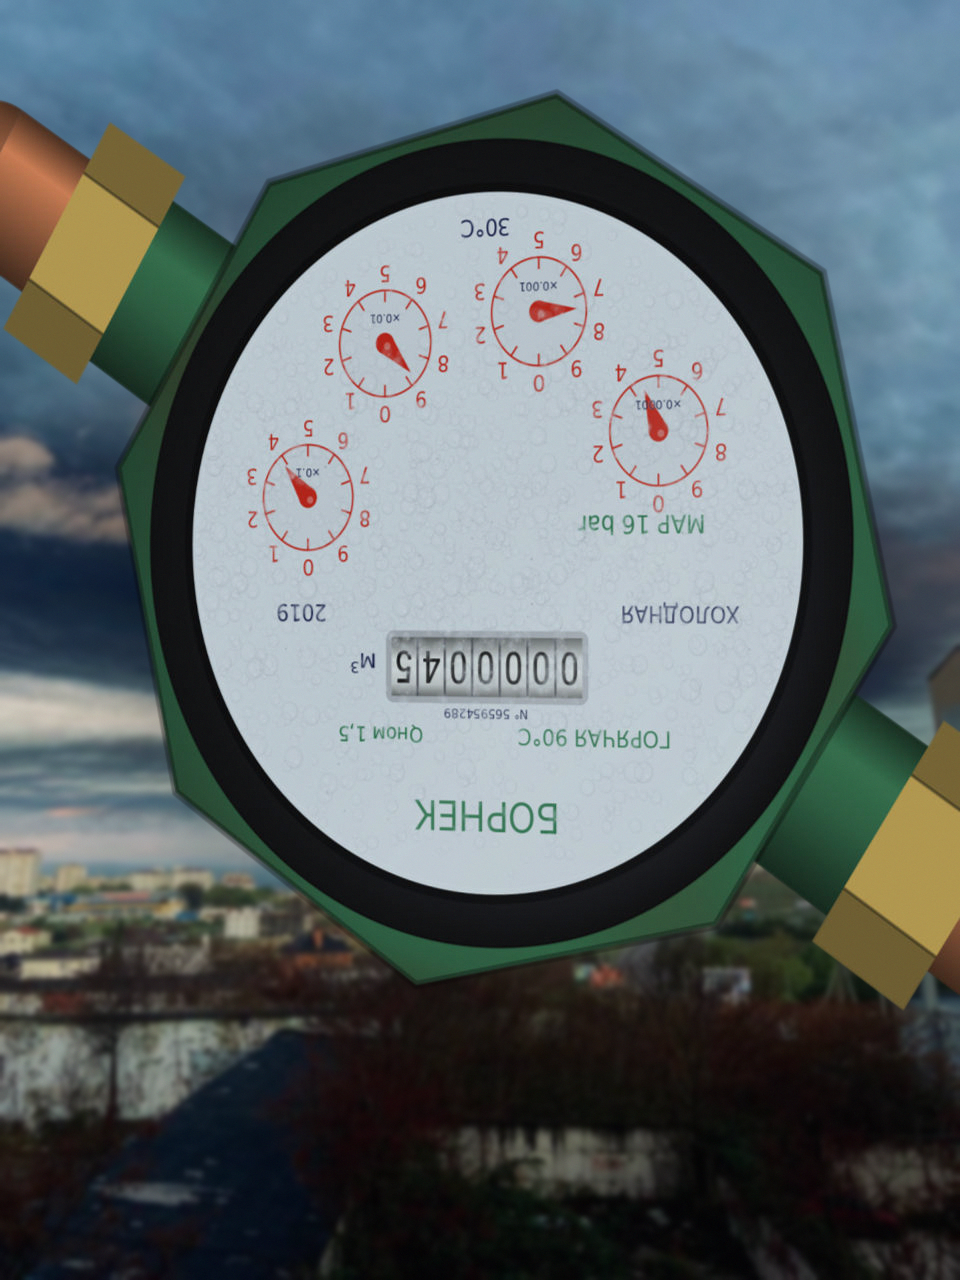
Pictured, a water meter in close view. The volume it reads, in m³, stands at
45.3874 m³
